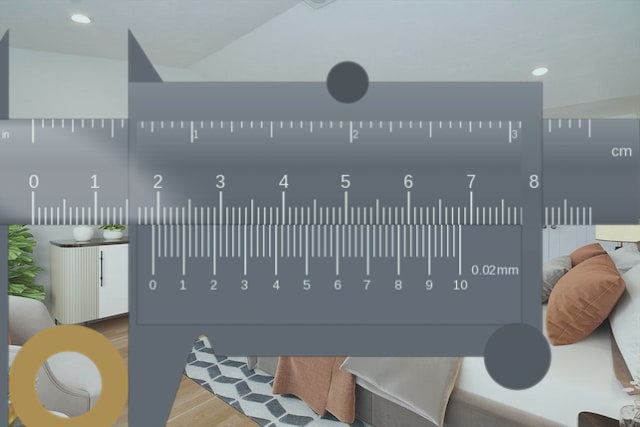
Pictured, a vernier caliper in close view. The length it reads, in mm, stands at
19.2 mm
